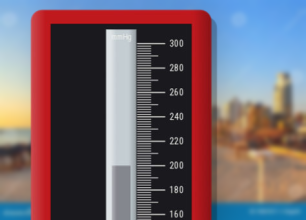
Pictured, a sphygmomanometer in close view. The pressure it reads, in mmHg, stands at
200 mmHg
